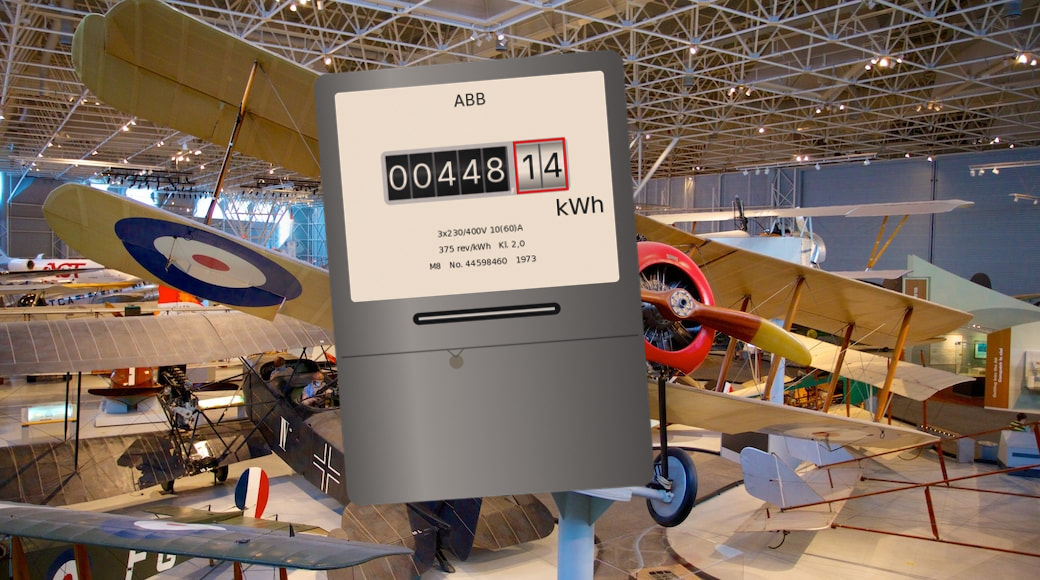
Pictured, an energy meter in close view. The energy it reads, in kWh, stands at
448.14 kWh
